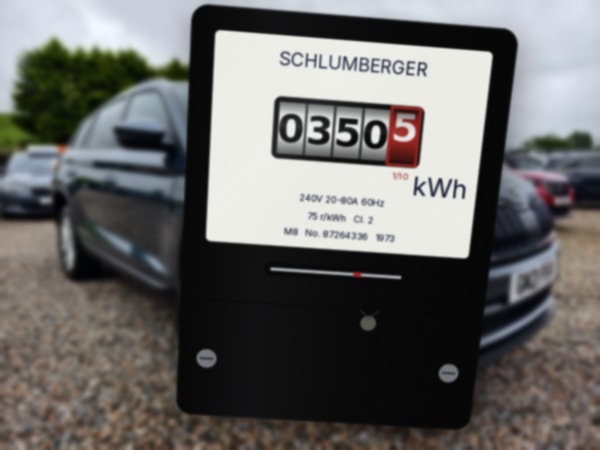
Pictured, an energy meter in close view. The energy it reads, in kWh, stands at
350.5 kWh
